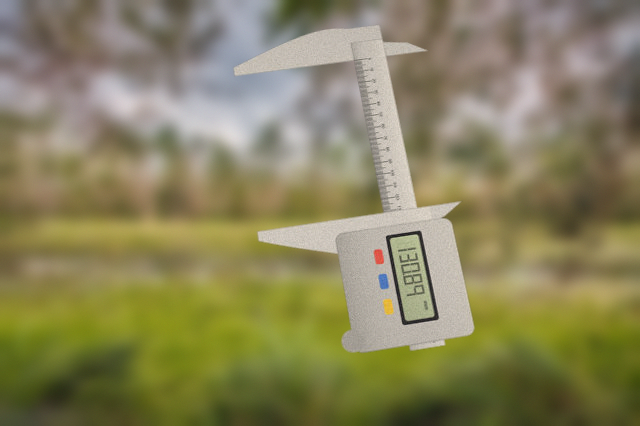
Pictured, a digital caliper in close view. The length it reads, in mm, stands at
130.89 mm
